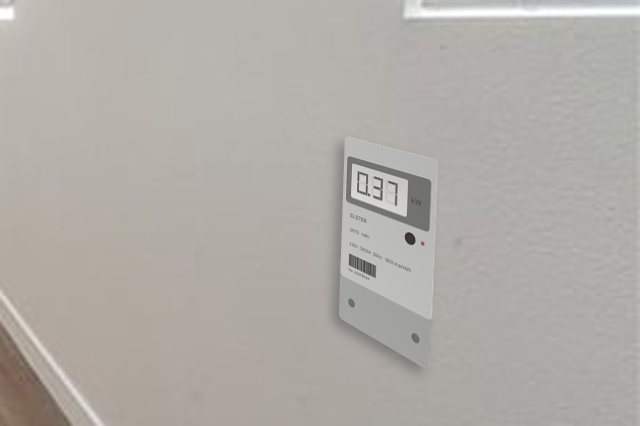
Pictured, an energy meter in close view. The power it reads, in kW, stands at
0.37 kW
